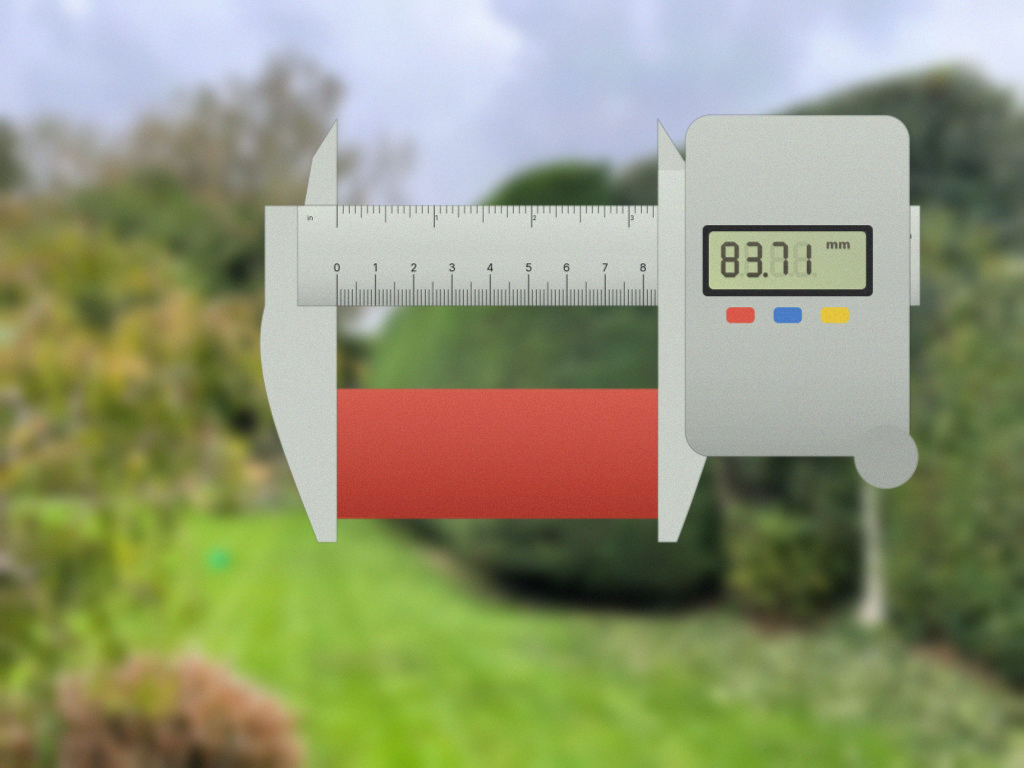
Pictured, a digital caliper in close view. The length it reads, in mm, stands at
83.71 mm
